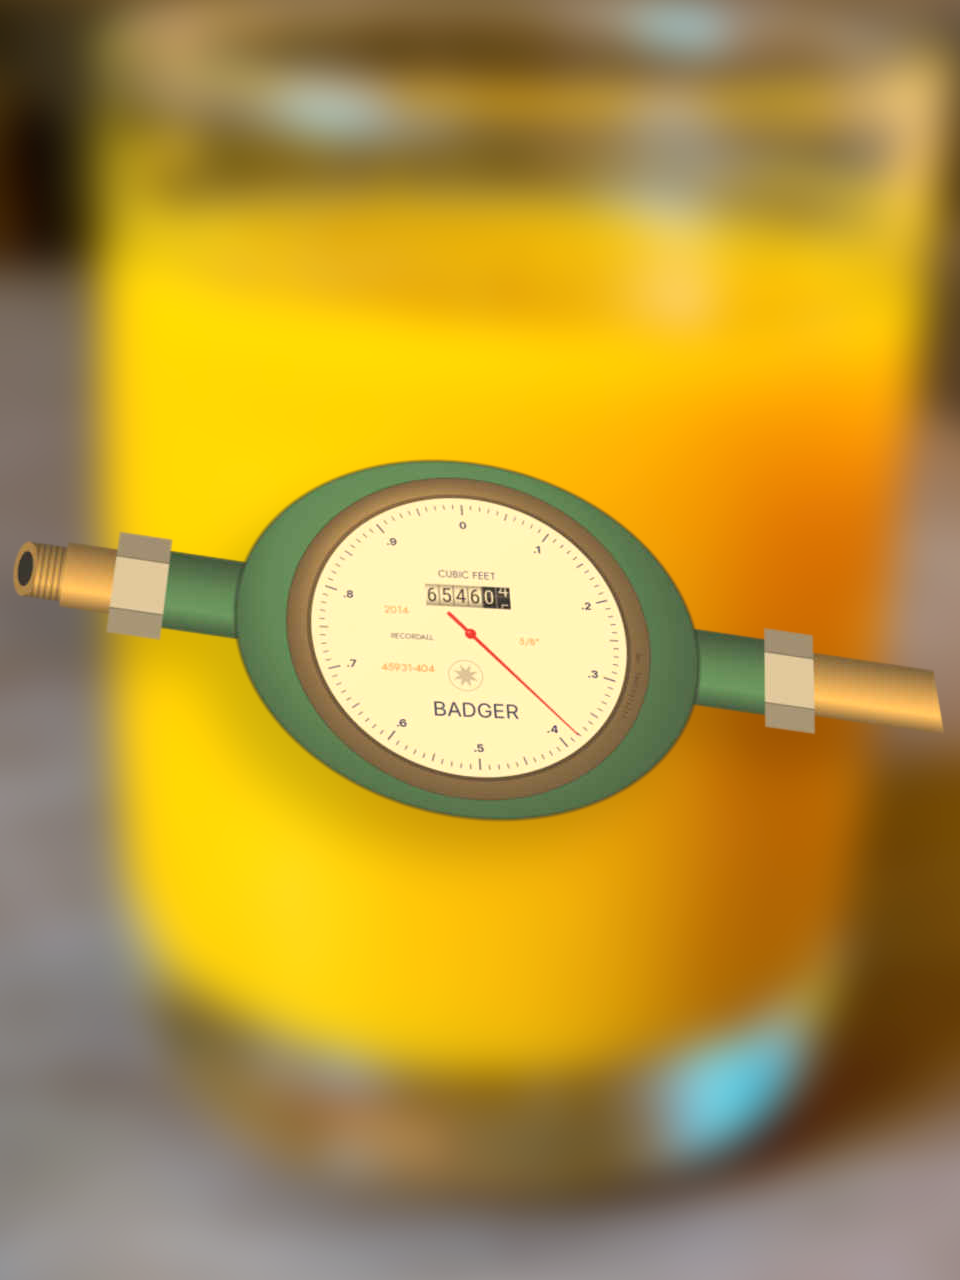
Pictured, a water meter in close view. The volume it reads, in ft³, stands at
654604.38 ft³
